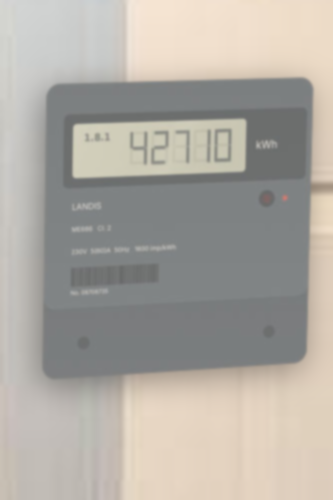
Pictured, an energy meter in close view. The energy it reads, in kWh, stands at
42710 kWh
